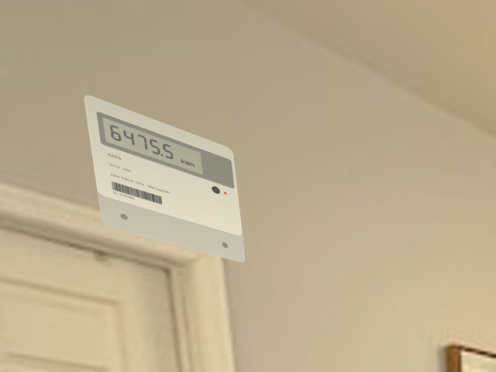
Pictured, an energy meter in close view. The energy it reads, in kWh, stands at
6475.5 kWh
